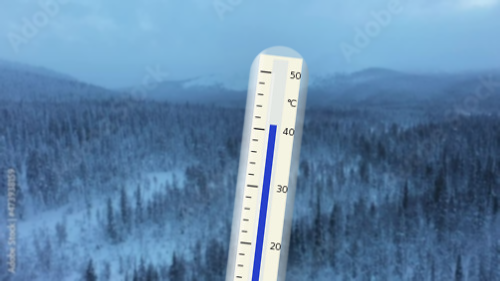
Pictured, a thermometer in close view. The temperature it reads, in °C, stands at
41 °C
